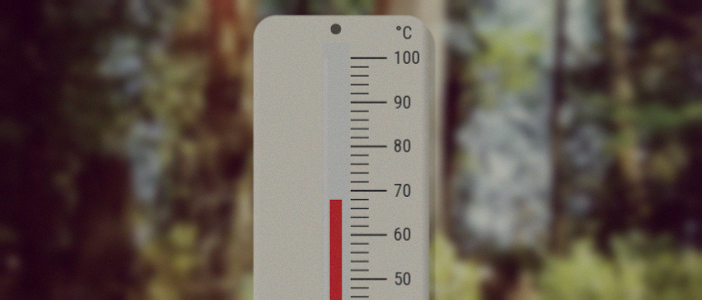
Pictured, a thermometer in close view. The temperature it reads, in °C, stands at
68 °C
